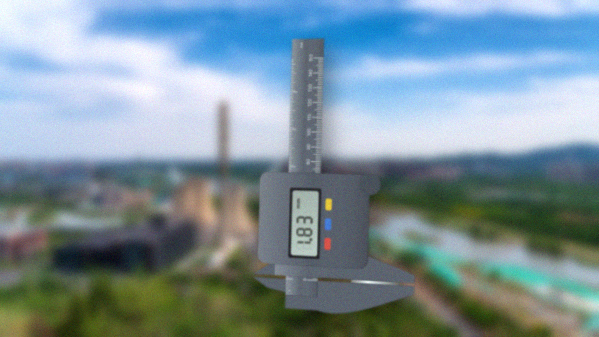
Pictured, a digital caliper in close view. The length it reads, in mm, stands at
1.83 mm
